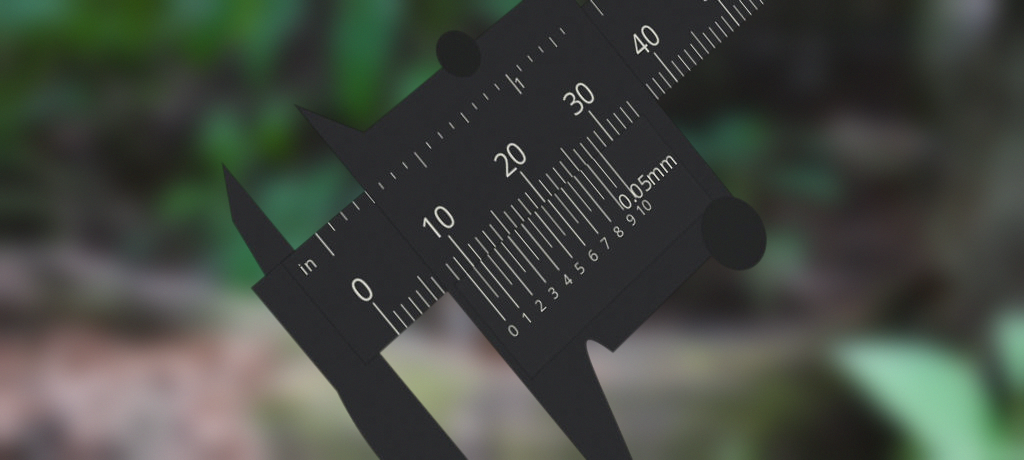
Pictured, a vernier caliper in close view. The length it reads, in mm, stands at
9.0 mm
